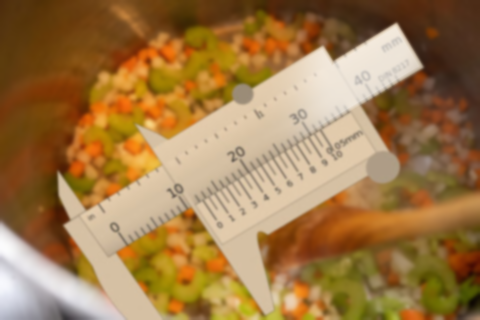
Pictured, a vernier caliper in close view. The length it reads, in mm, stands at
12.5 mm
